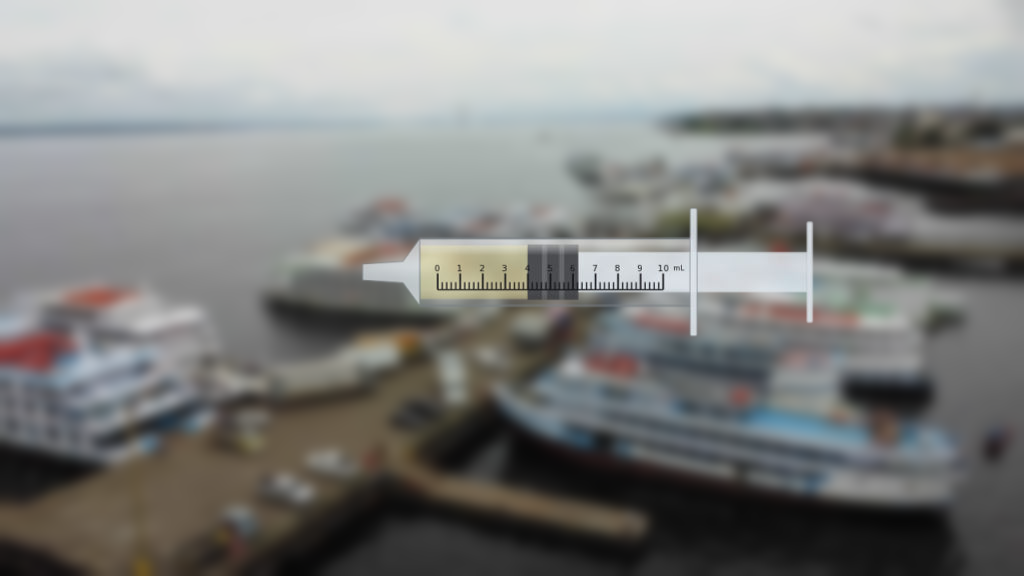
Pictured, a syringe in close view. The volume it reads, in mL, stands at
4 mL
